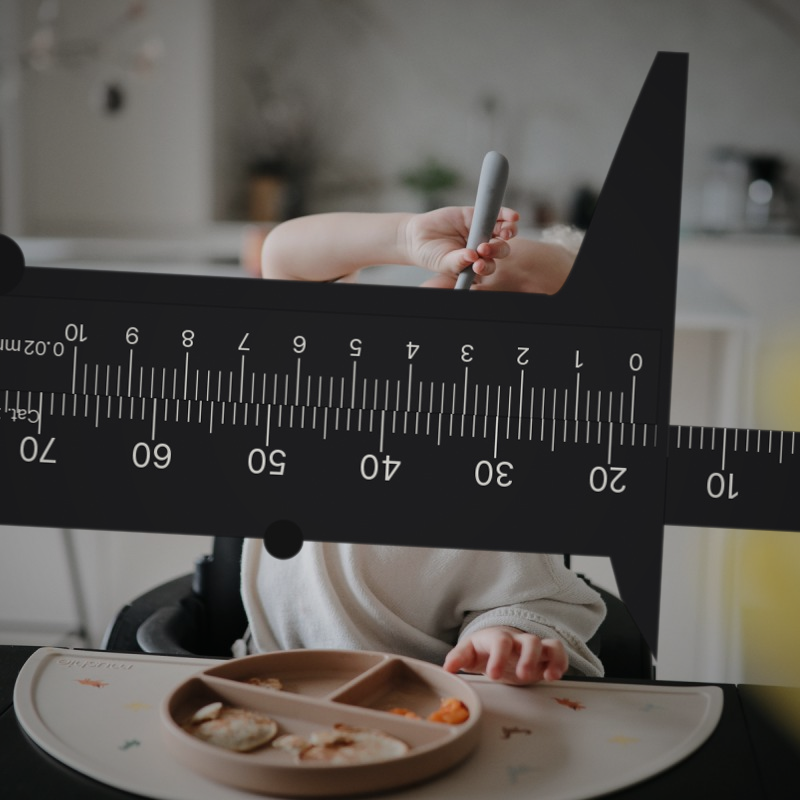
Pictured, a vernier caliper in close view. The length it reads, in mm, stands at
18.2 mm
